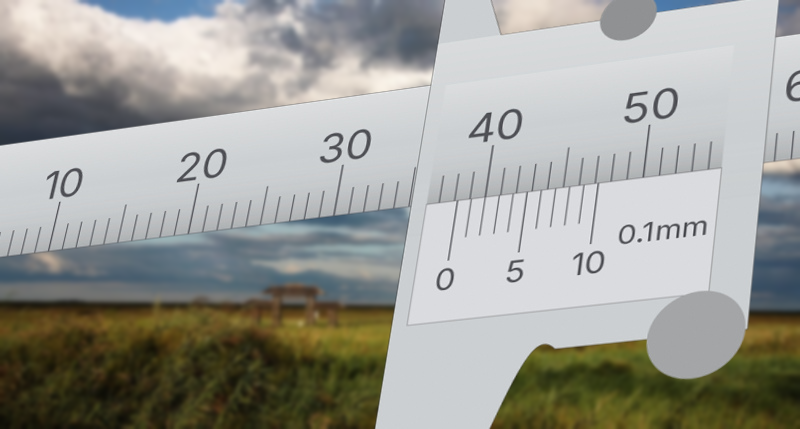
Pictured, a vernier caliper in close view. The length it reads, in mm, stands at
38.2 mm
